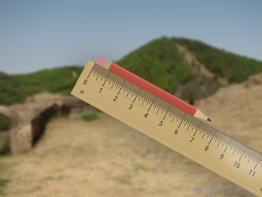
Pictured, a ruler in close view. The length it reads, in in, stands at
7.5 in
